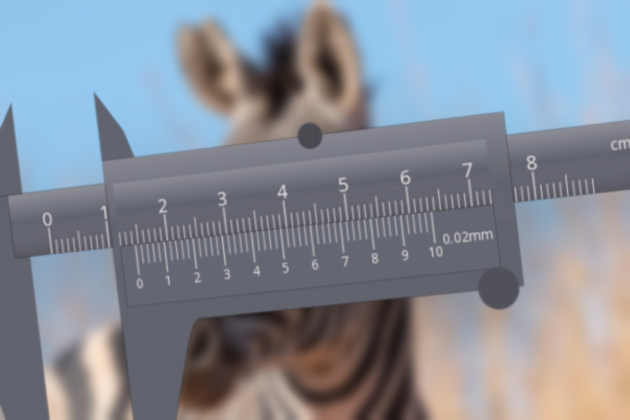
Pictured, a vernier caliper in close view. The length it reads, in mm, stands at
14.5 mm
